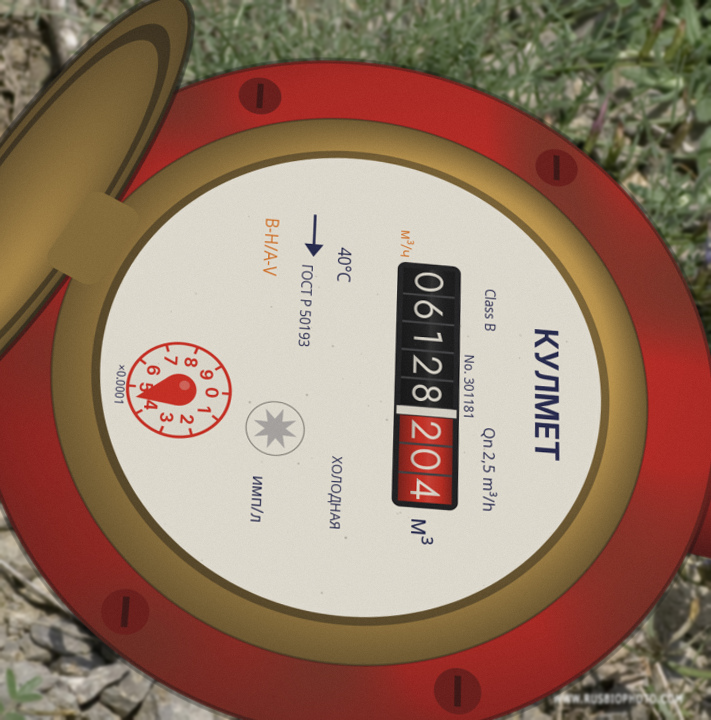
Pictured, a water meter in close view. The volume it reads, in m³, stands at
6128.2044 m³
